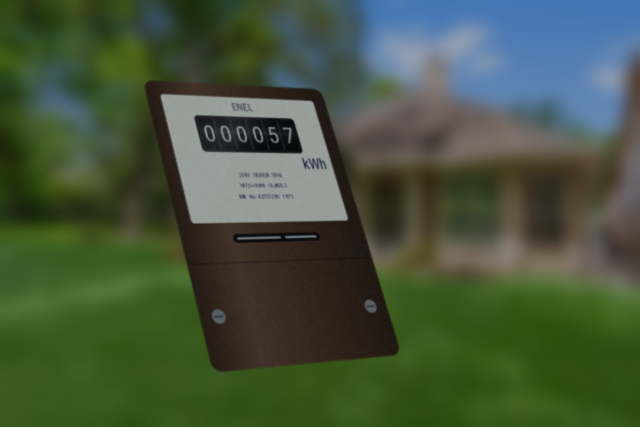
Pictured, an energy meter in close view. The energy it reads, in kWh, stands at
57 kWh
